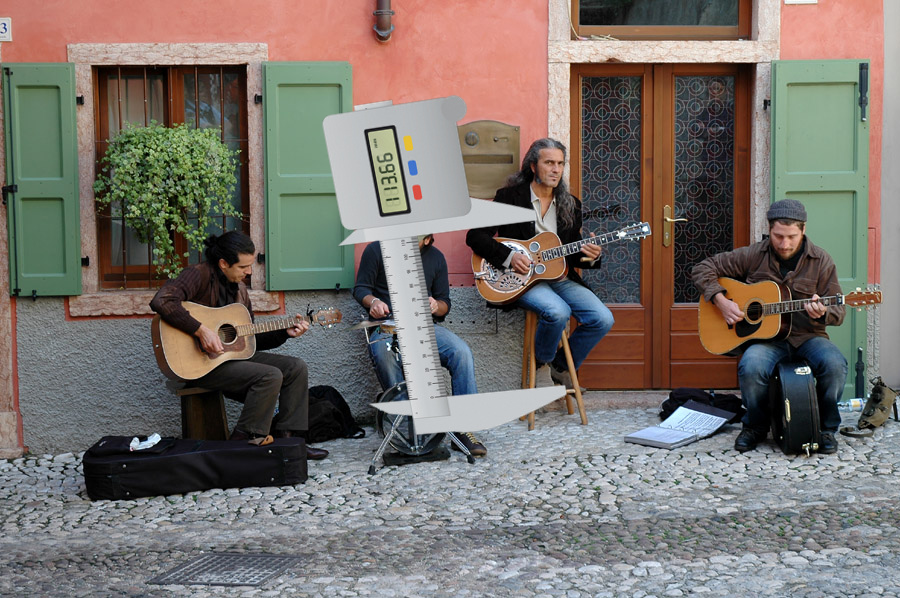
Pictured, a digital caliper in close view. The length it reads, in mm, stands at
113.66 mm
